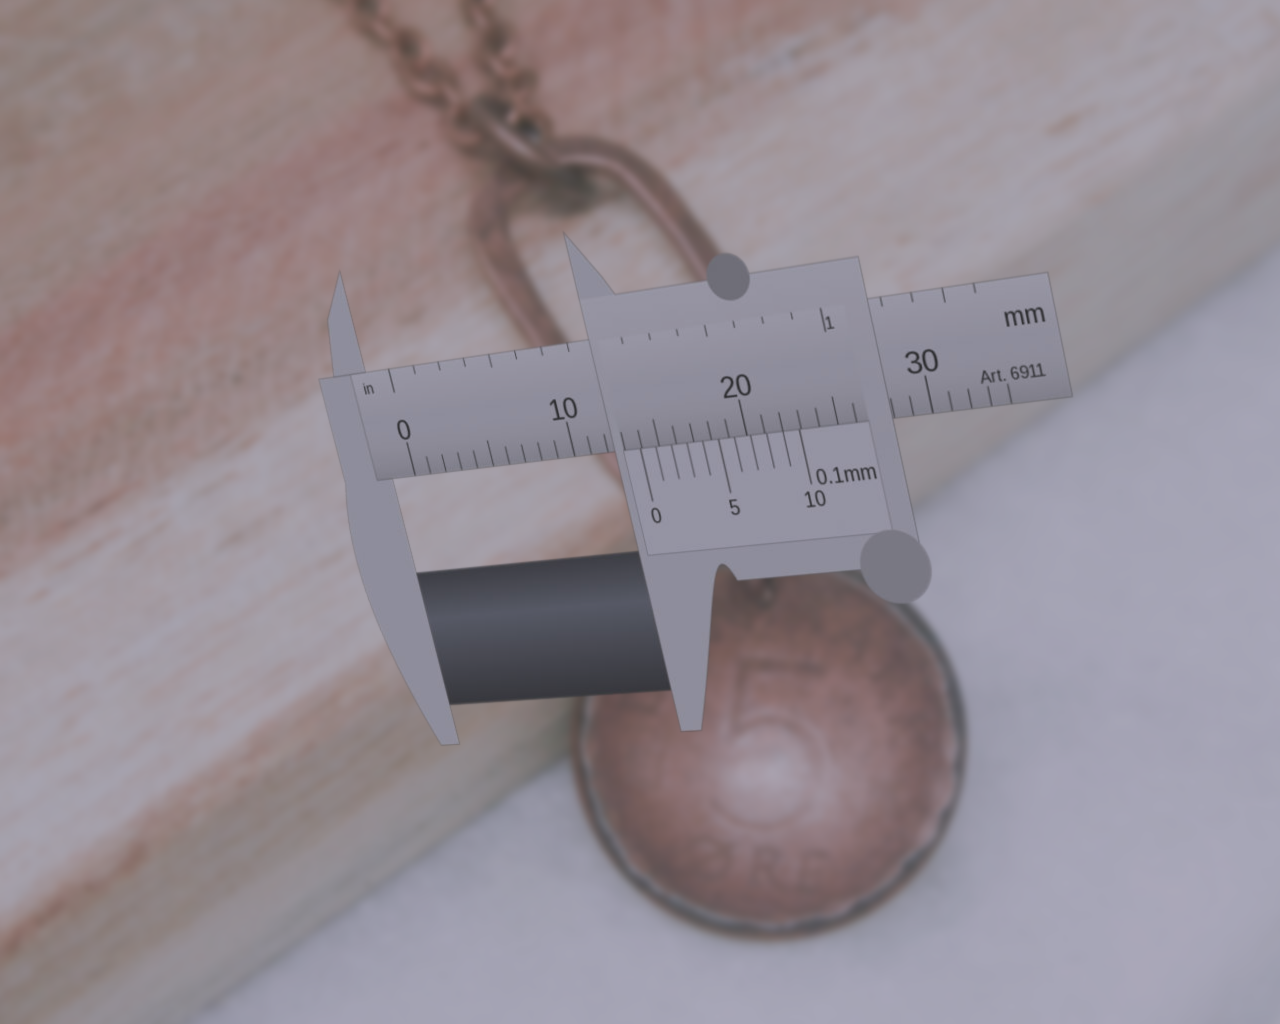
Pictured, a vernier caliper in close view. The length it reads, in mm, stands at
13.9 mm
